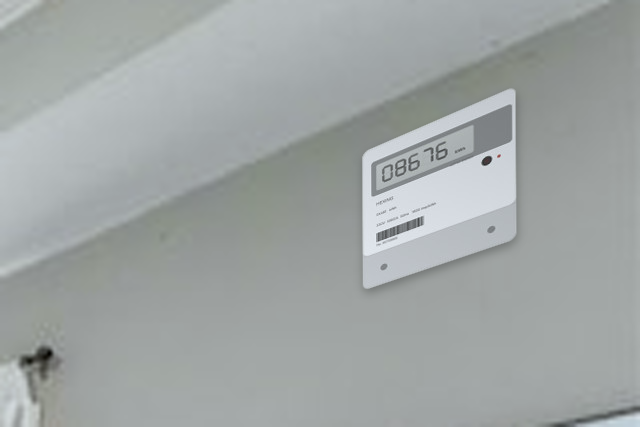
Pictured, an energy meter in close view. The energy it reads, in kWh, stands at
8676 kWh
